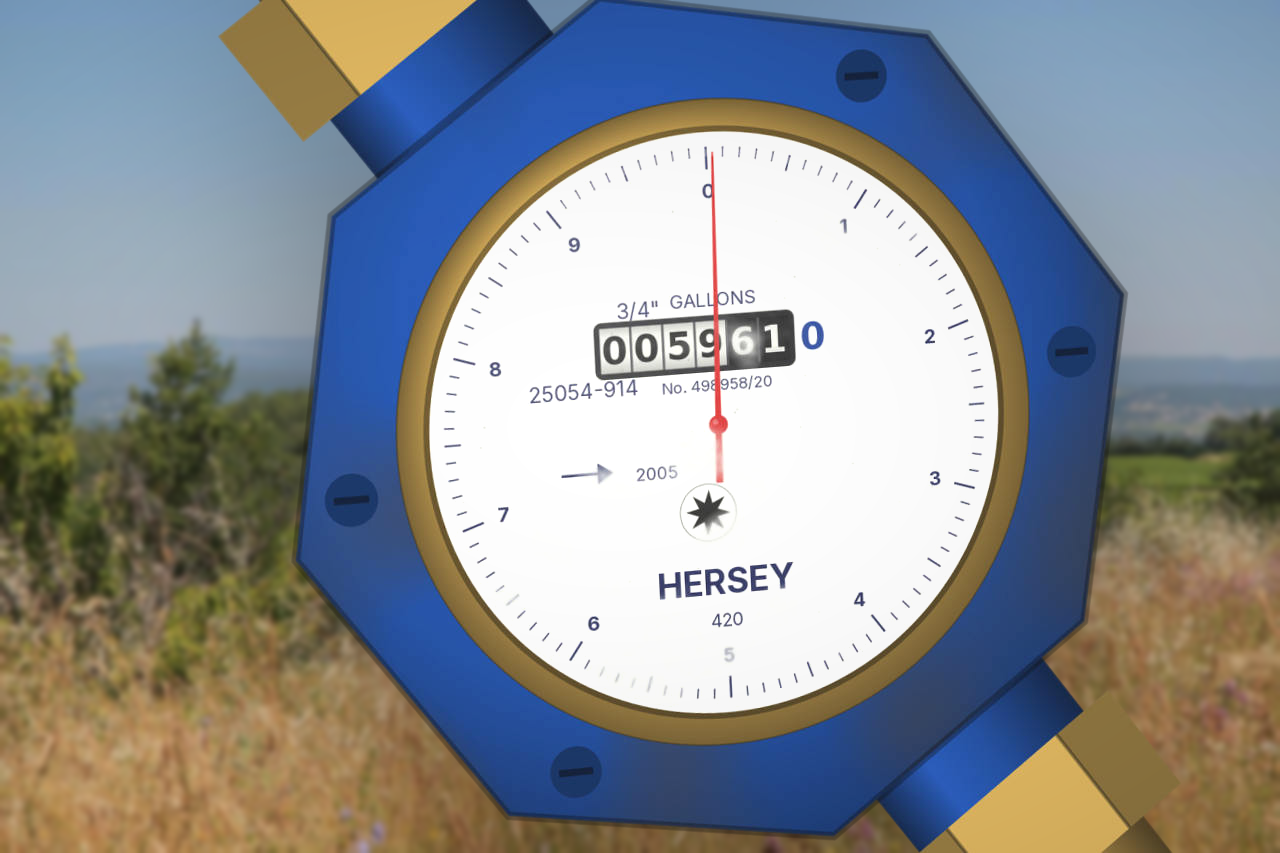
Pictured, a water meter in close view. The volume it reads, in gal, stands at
59610.0 gal
